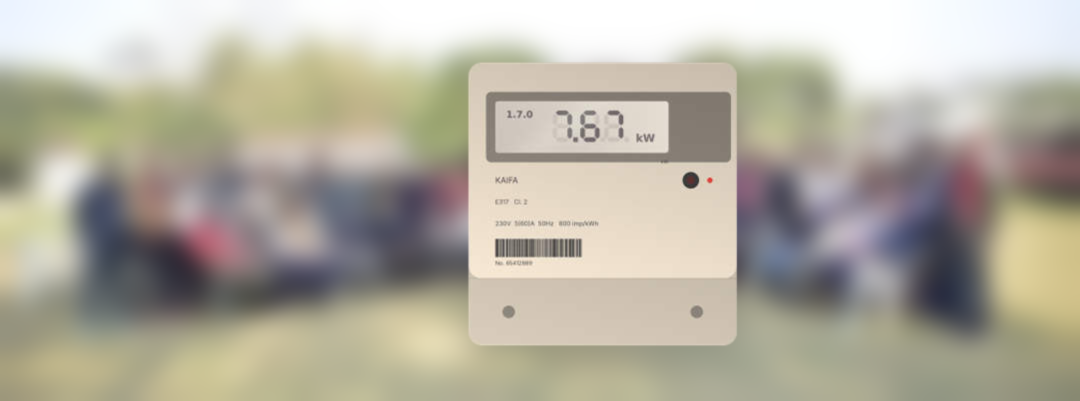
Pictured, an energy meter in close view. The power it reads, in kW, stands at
7.67 kW
